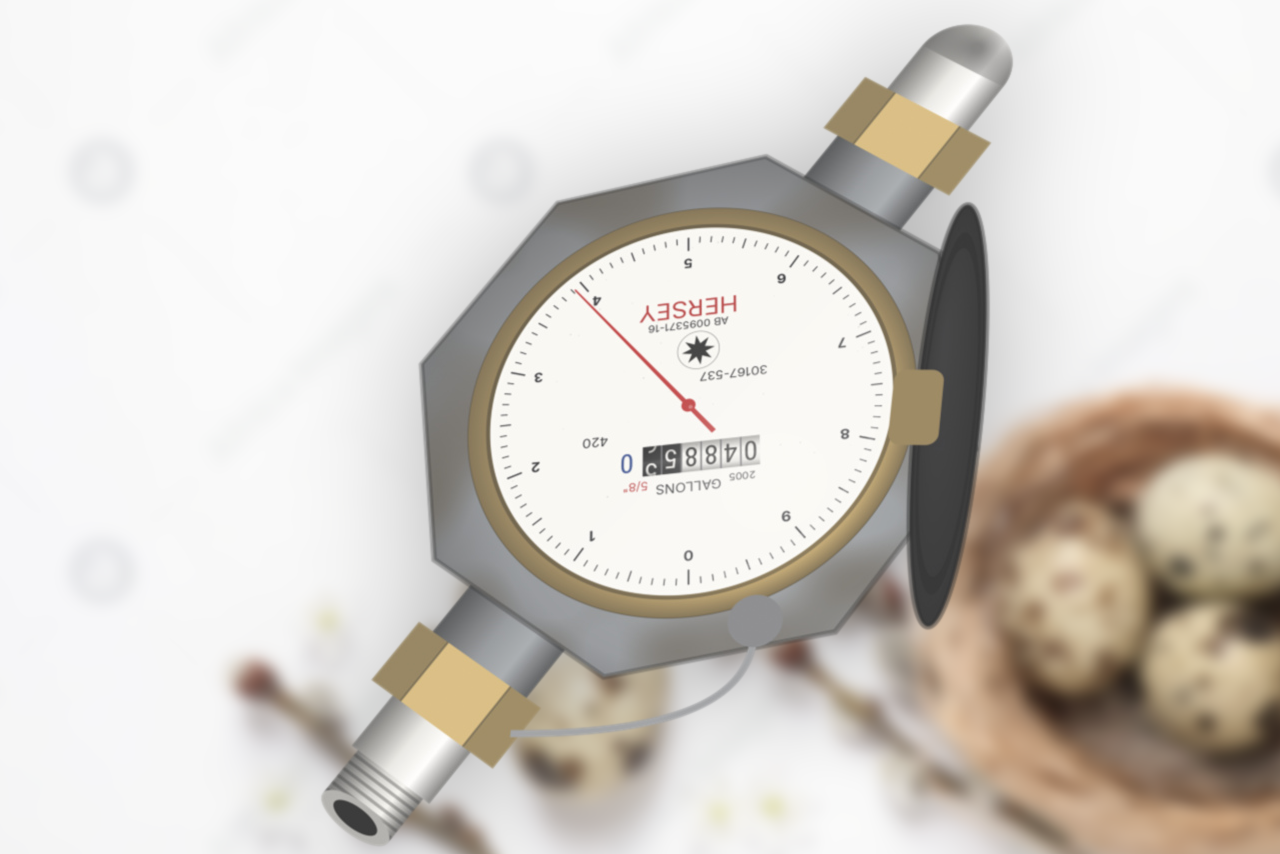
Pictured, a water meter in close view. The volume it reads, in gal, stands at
488553.9 gal
